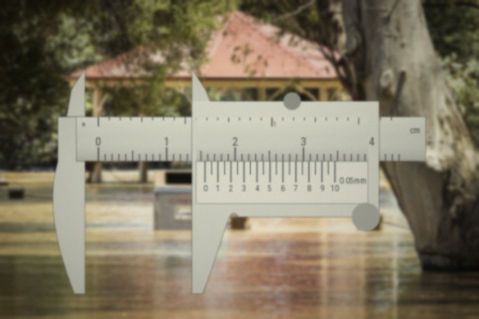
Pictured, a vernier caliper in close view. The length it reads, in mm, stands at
15.6 mm
